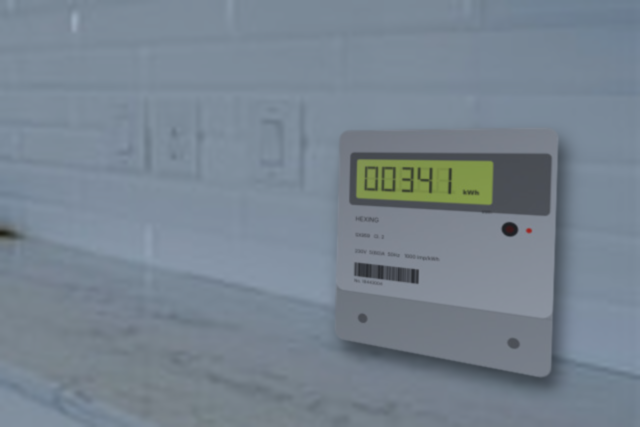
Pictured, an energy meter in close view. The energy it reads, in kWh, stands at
341 kWh
